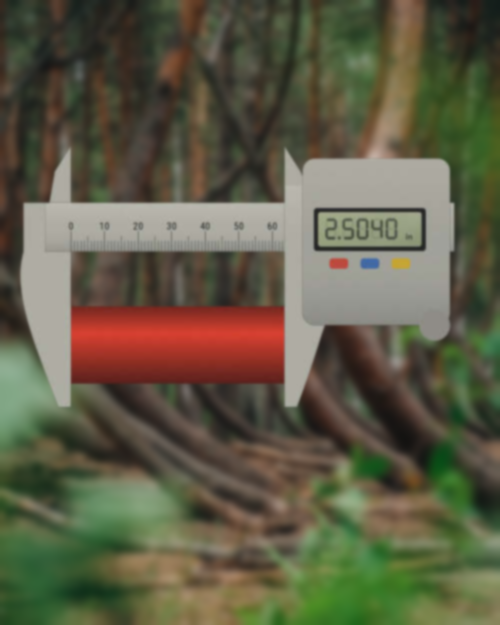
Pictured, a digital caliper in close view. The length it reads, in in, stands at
2.5040 in
